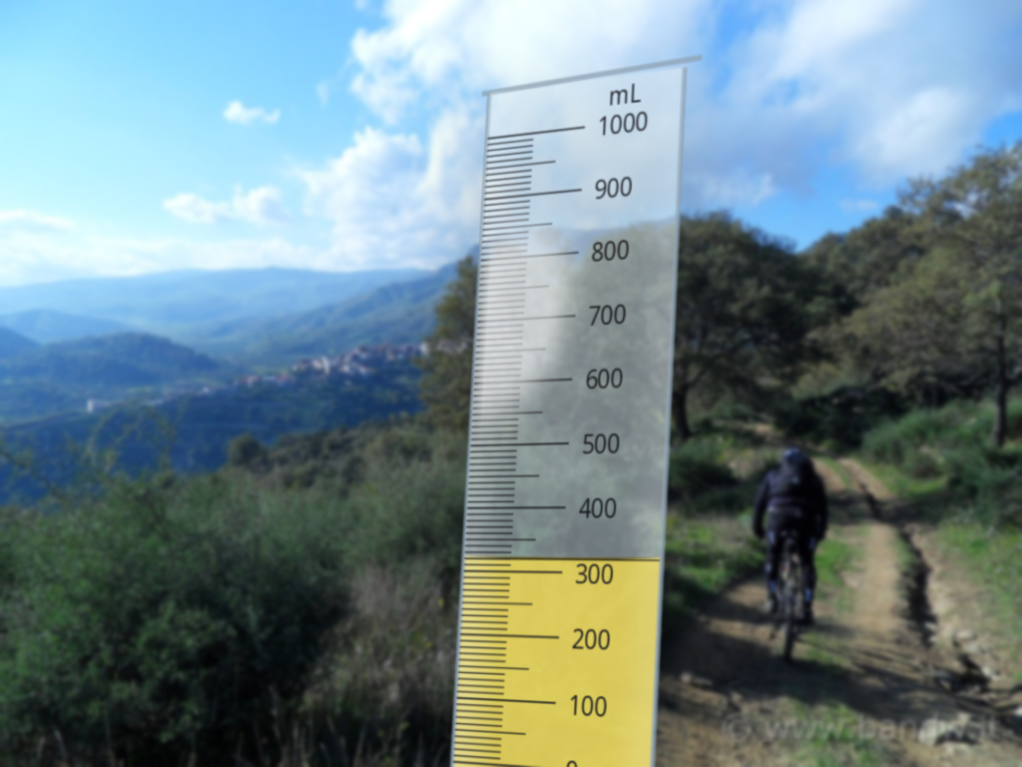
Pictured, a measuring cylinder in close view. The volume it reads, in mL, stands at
320 mL
